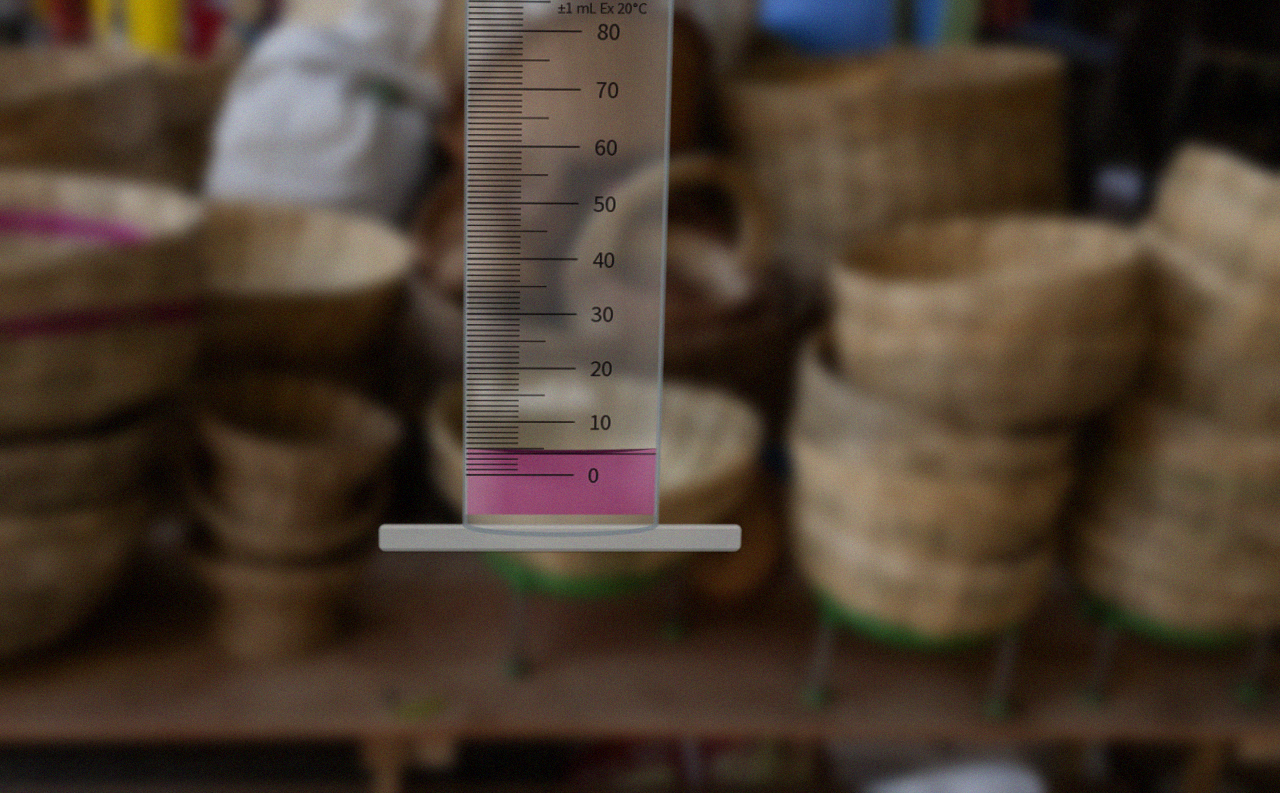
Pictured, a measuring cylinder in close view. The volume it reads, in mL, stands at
4 mL
